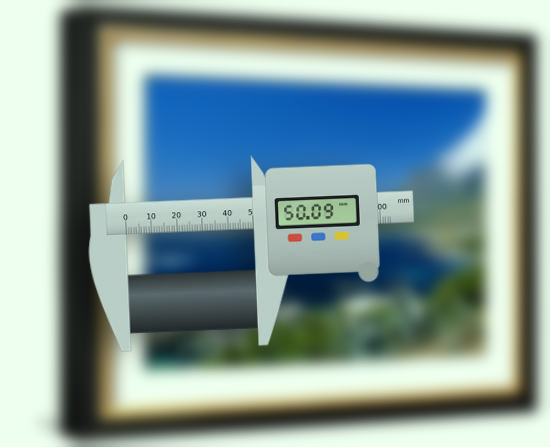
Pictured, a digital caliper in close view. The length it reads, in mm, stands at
50.09 mm
